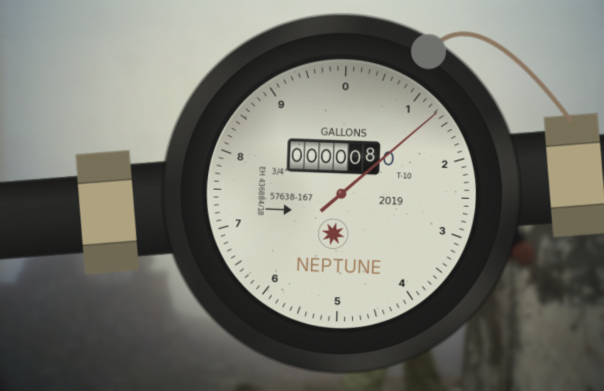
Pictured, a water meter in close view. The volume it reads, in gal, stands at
81.3 gal
